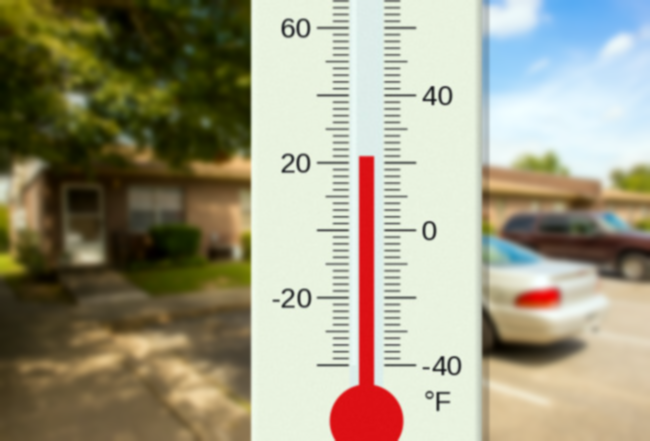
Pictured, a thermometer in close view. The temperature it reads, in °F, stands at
22 °F
